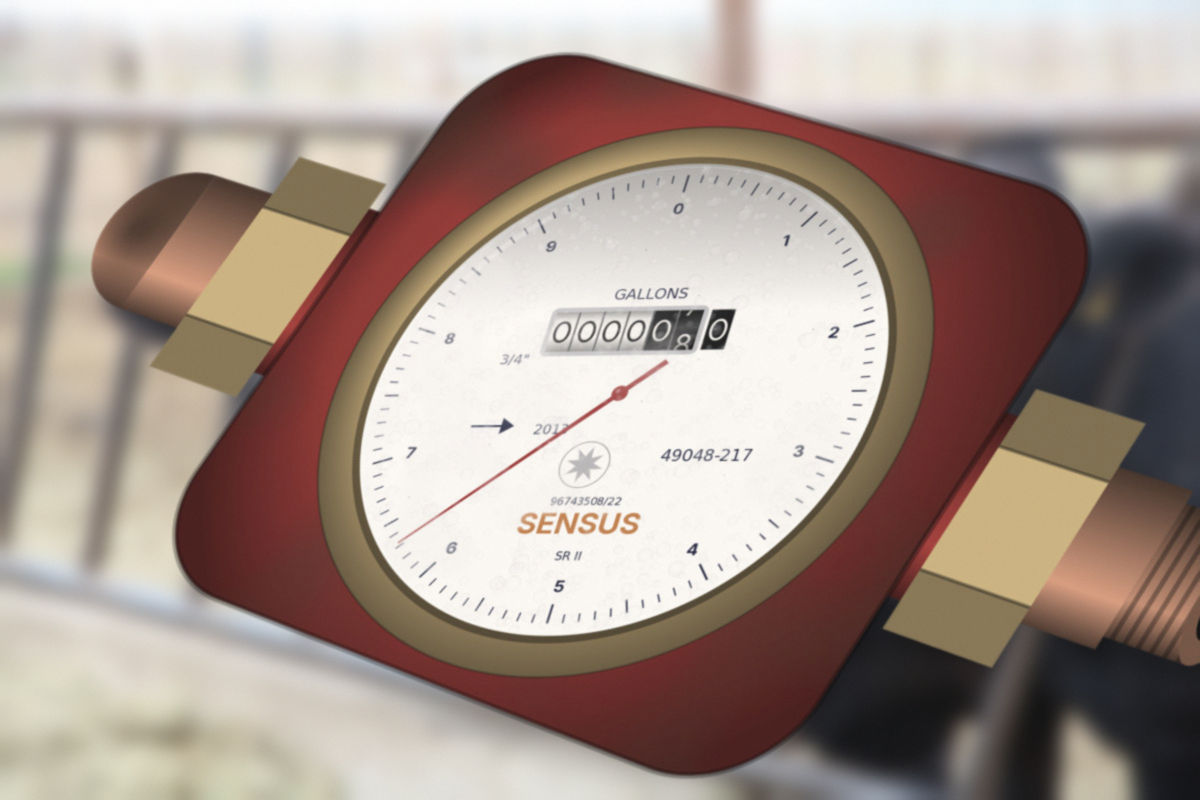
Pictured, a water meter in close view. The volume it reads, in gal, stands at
76.3 gal
